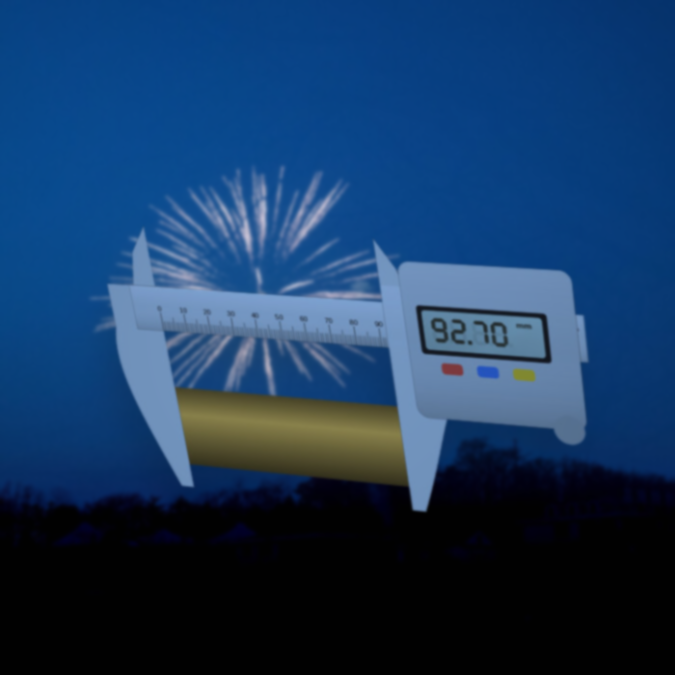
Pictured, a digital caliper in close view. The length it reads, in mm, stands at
92.70 mm
